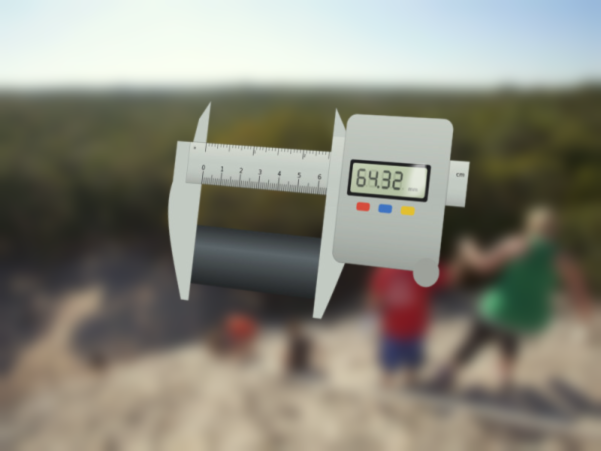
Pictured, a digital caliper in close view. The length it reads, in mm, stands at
64.32 mm
